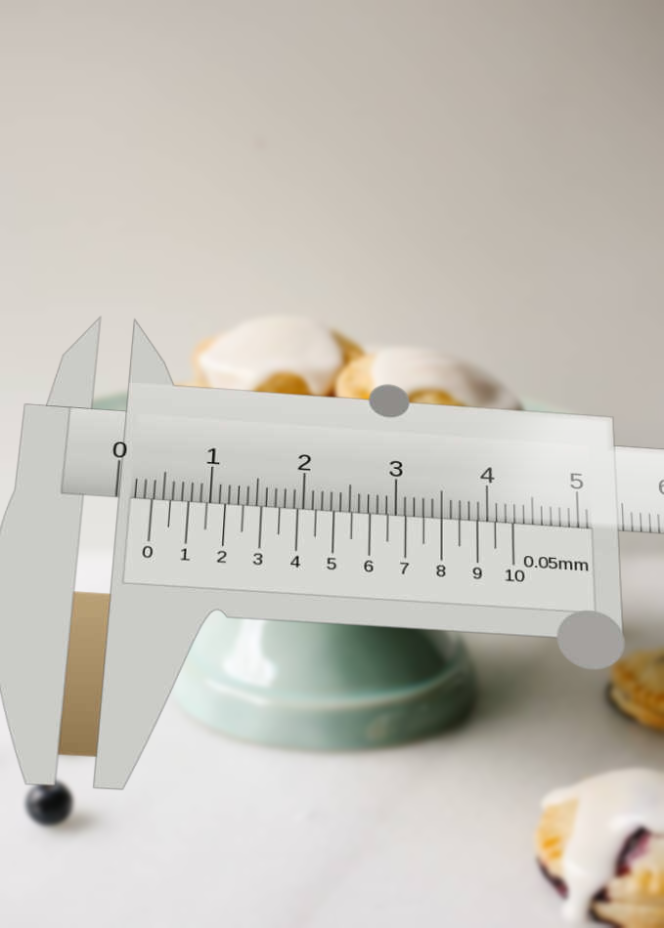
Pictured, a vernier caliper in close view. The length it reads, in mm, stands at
3.8 mm
